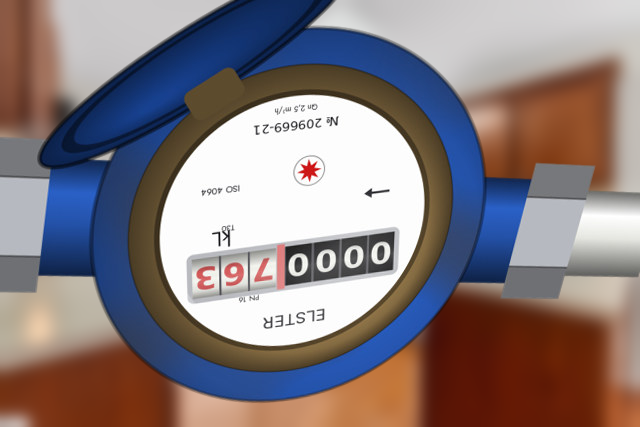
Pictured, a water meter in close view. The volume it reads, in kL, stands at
0.763 kL
